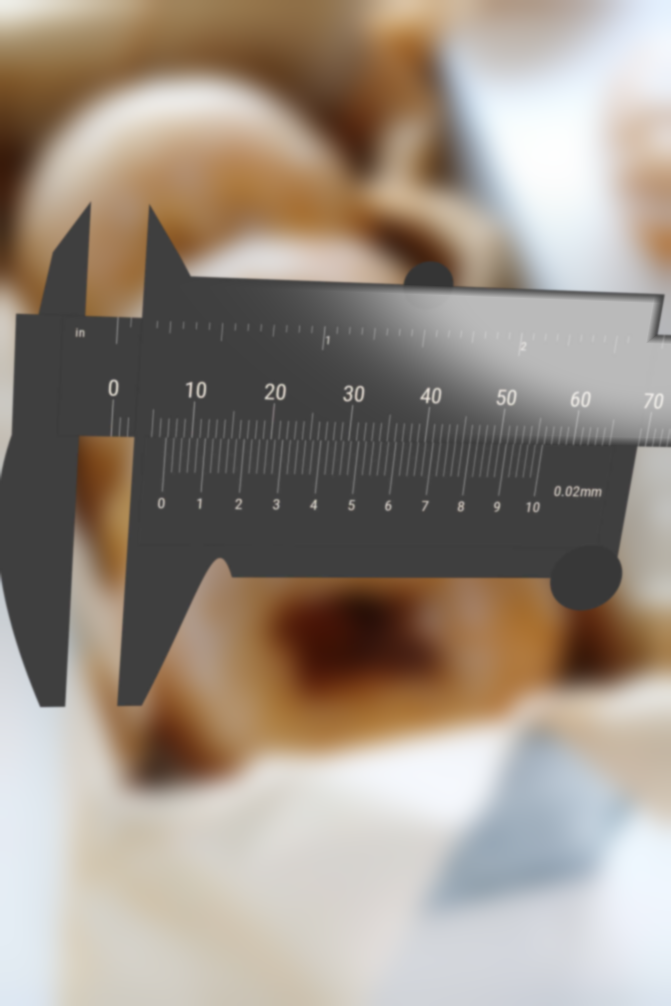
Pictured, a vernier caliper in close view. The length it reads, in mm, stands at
6.8 mm
